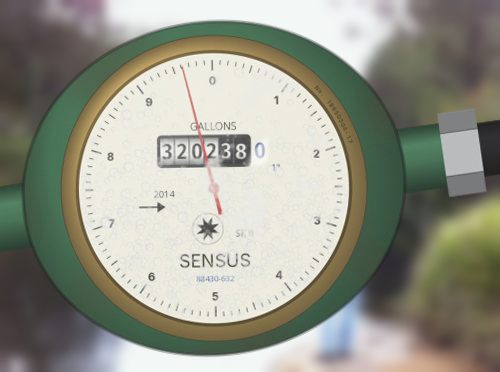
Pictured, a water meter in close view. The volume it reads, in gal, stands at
3202379.6 gal
